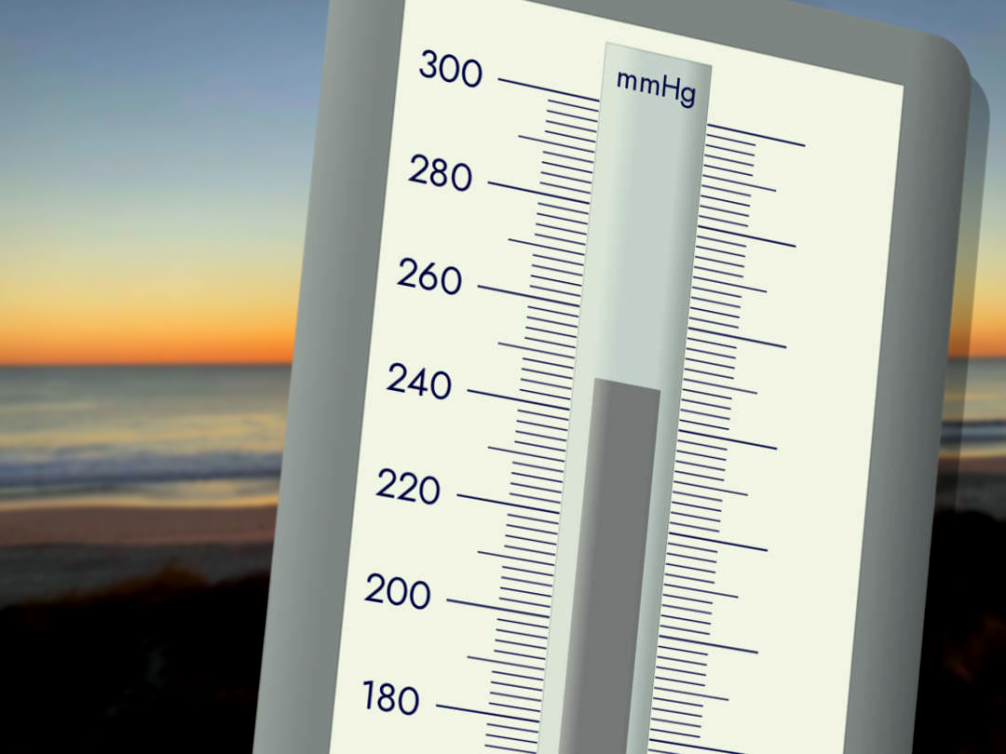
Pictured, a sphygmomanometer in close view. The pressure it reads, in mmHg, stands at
247 mmHg
